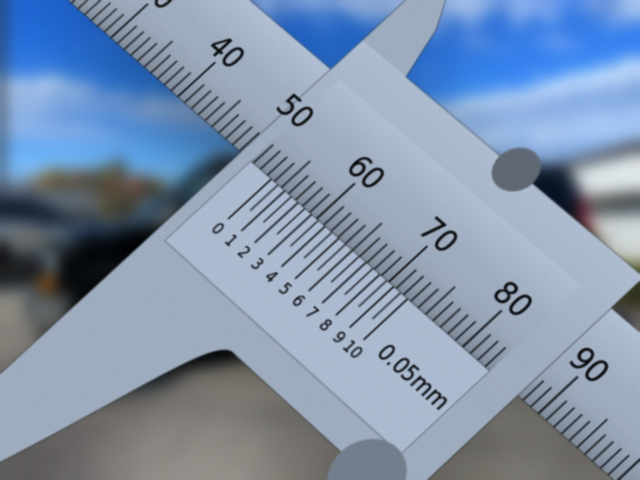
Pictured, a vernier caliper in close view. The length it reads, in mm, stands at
53.6 mm
